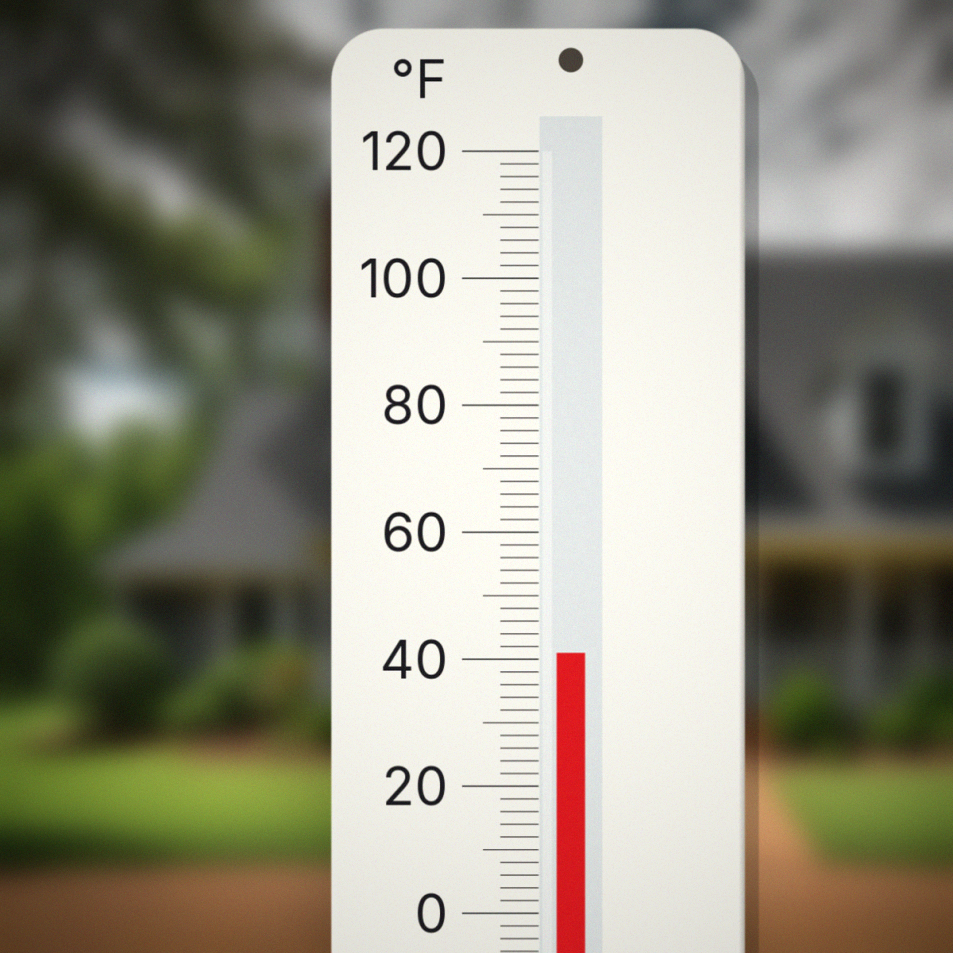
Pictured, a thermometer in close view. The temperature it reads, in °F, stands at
41 °F
